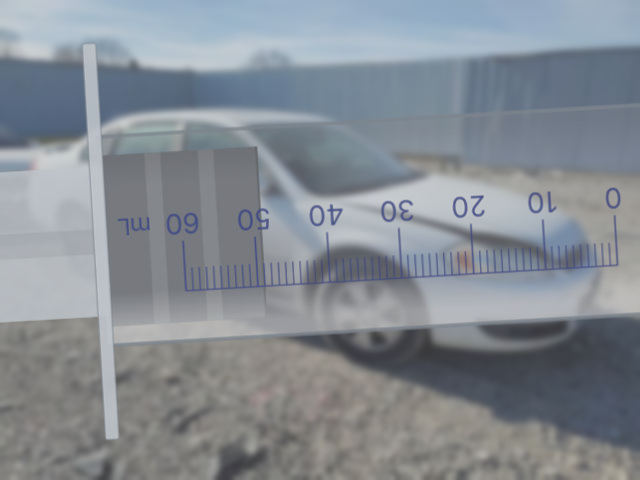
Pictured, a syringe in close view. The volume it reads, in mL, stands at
49 mL
